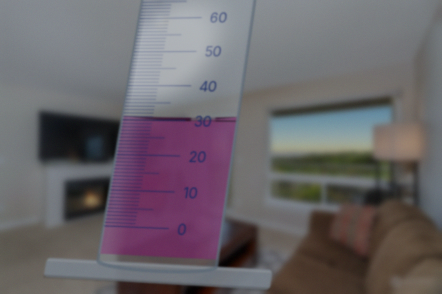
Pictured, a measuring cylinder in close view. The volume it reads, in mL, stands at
30 mL
